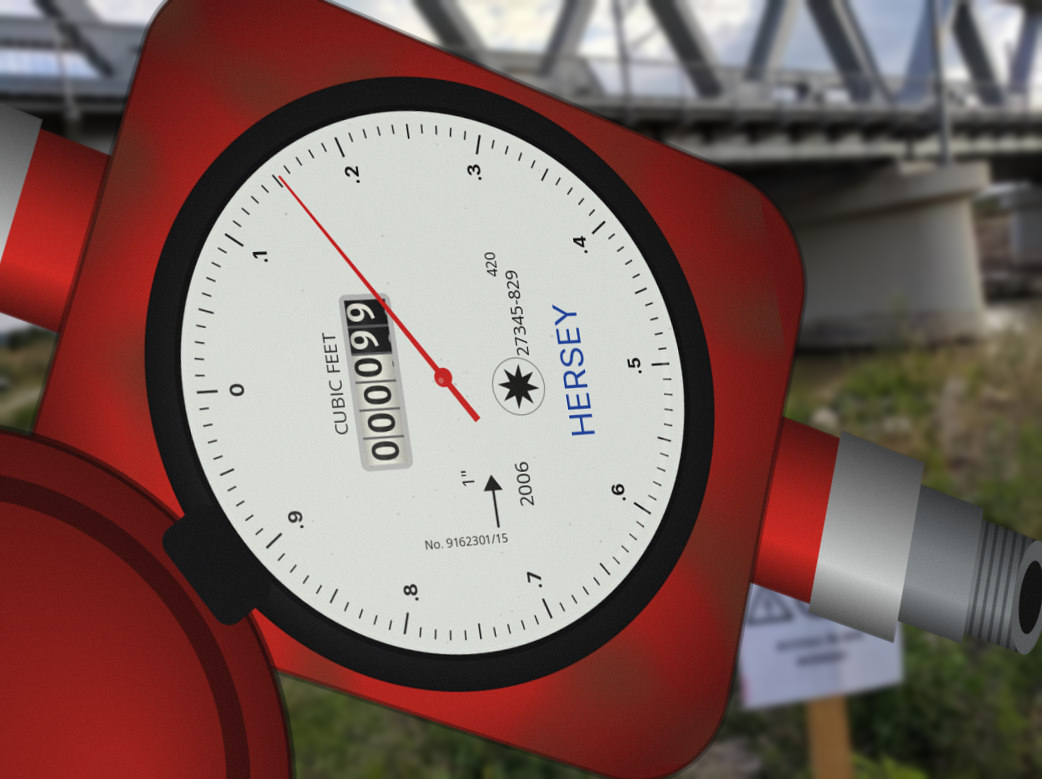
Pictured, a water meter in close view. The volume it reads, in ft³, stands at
99.15 ft³
